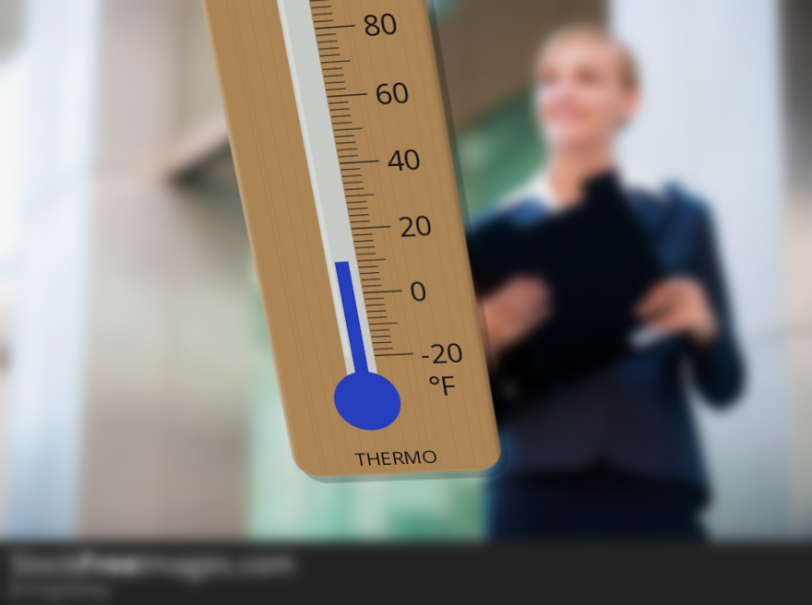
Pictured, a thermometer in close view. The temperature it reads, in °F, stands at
10 °F
